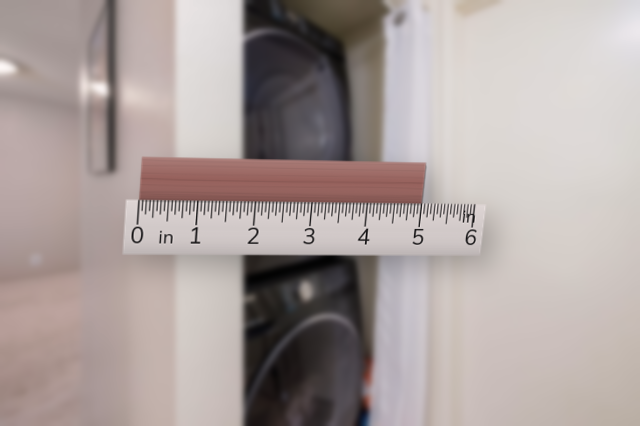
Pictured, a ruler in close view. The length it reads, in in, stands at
5 in
